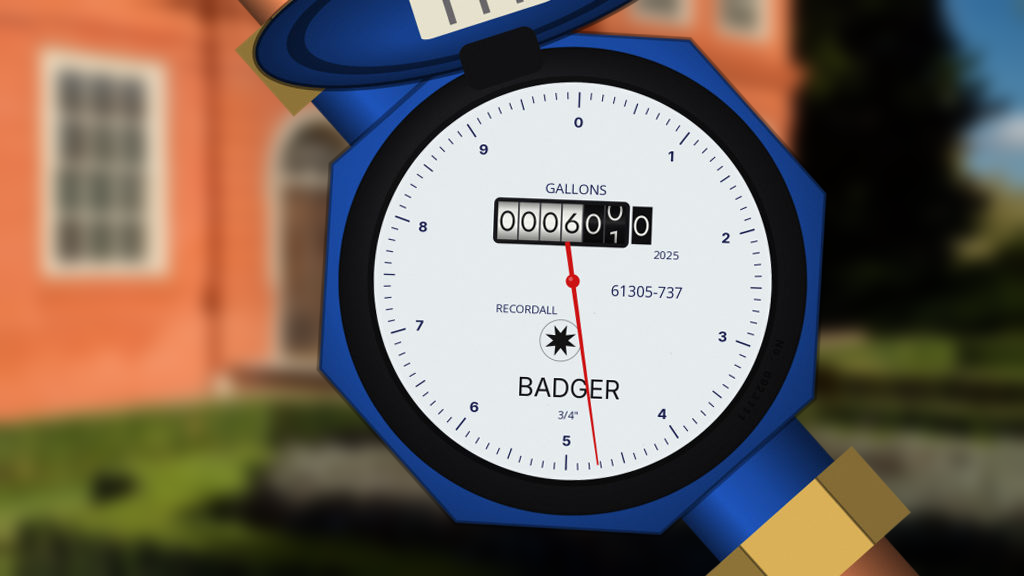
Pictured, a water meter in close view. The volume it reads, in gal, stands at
6004.7 gal
